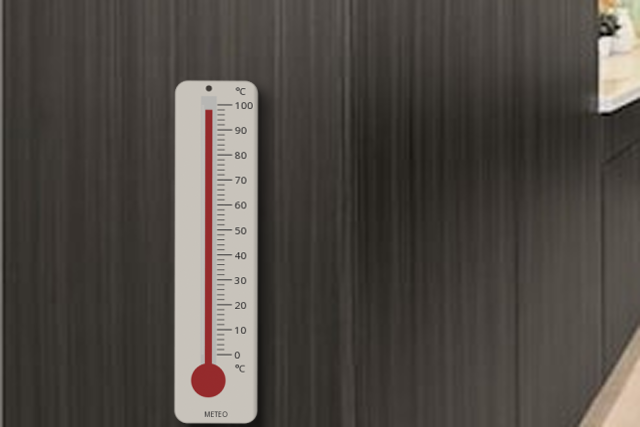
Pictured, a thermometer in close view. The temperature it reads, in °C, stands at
98 °C
